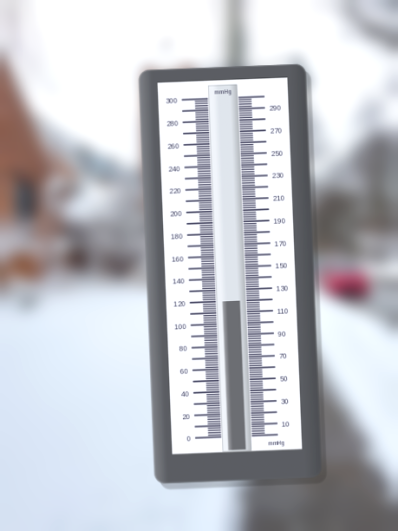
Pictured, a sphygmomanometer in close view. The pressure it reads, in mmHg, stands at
120 mmHg
